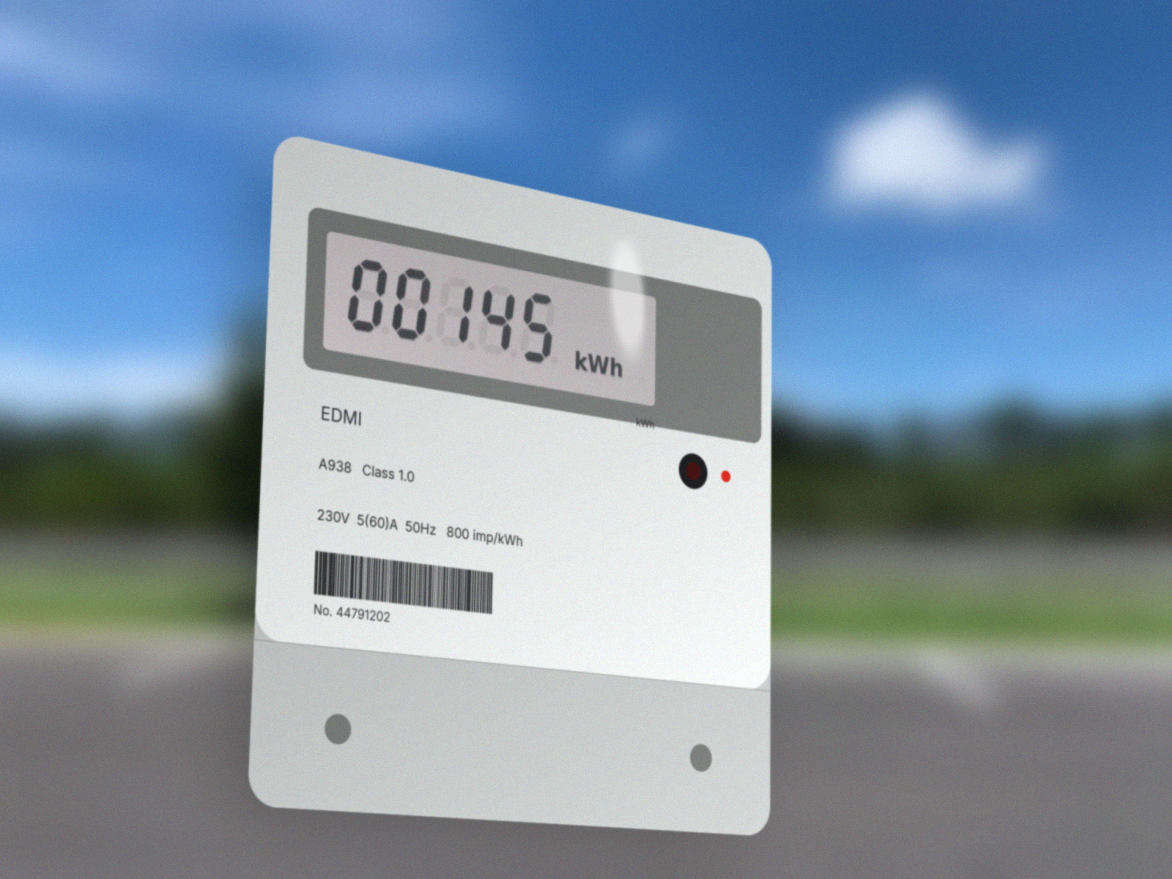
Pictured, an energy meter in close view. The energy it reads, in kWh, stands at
145 kWh
